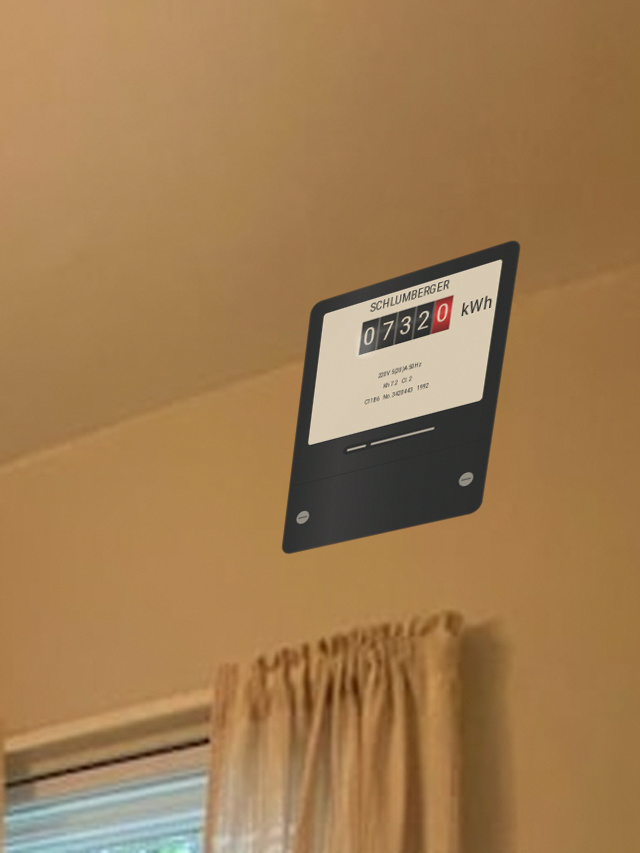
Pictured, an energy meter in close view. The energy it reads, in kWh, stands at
732.0 kWh
